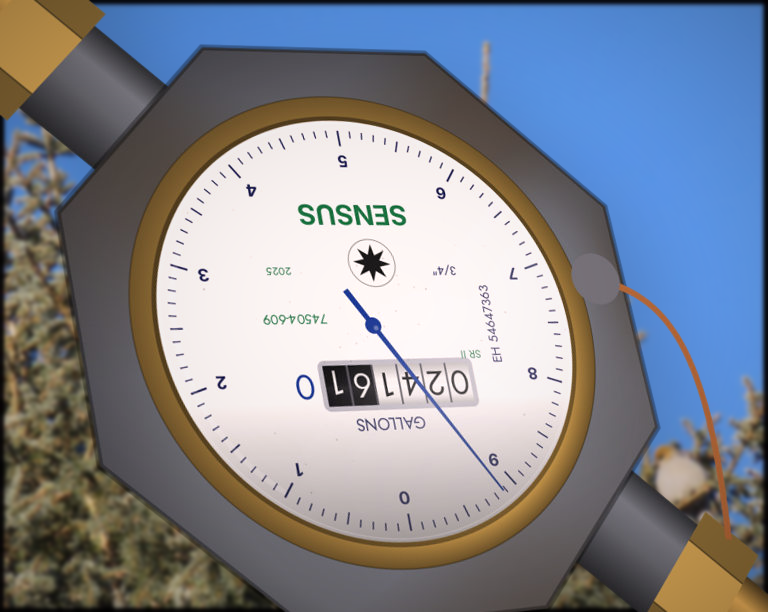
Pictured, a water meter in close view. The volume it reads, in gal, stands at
241609.1 gal
